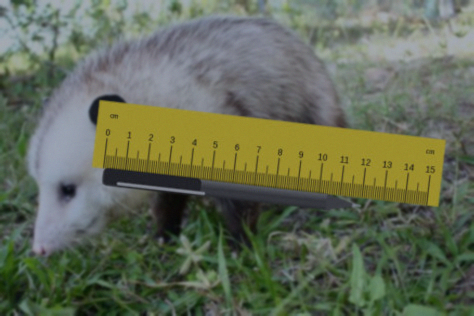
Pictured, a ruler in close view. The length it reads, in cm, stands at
12 cm
